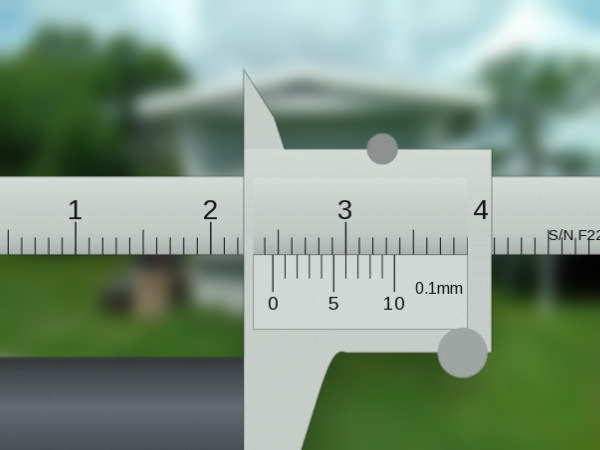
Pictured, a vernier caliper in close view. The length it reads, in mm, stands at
24.6 mm
